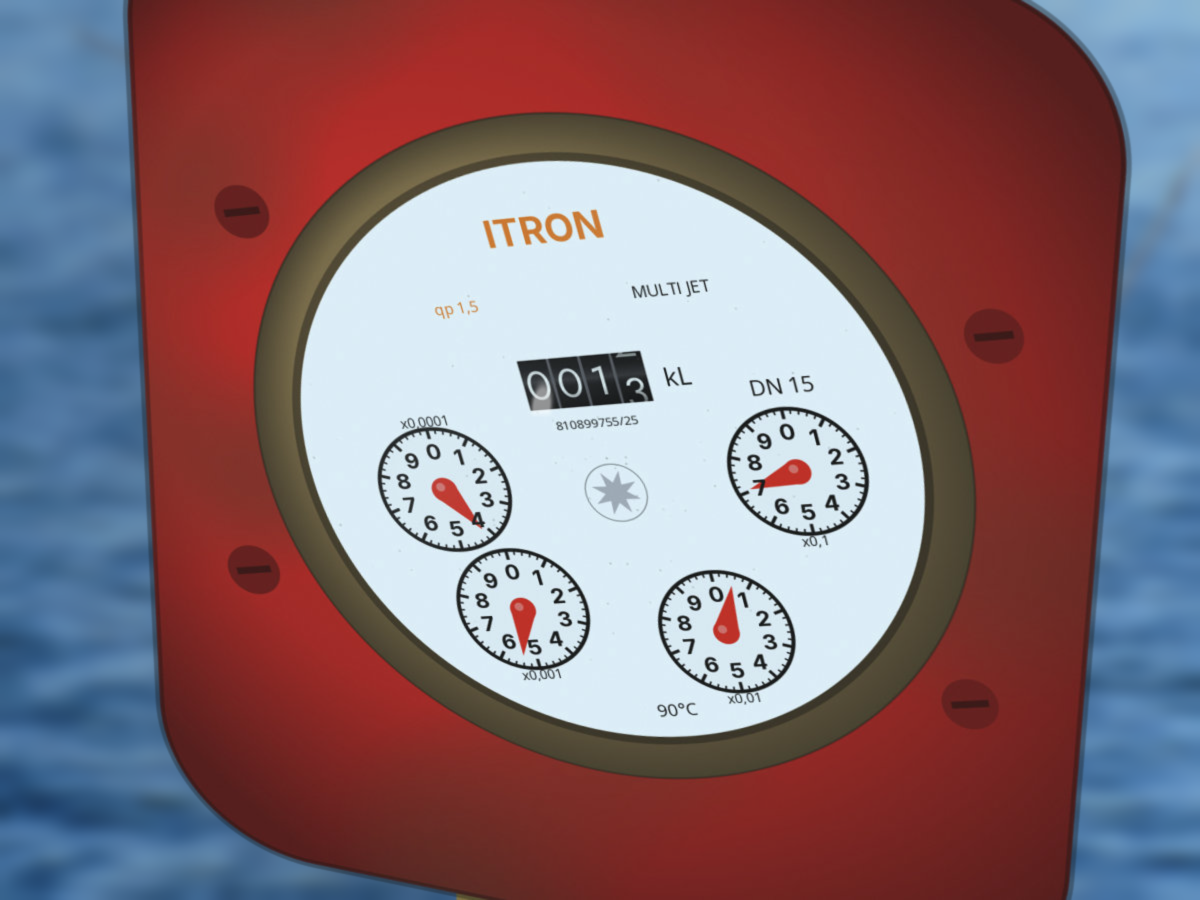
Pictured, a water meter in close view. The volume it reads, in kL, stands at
12.7054 kL
